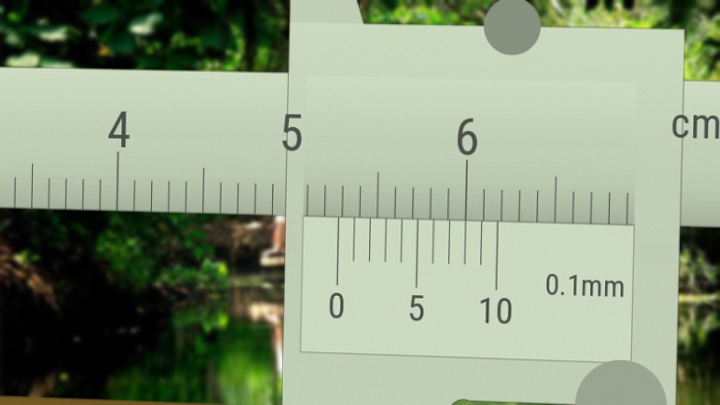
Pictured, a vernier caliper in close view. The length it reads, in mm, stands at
52.8 mm
